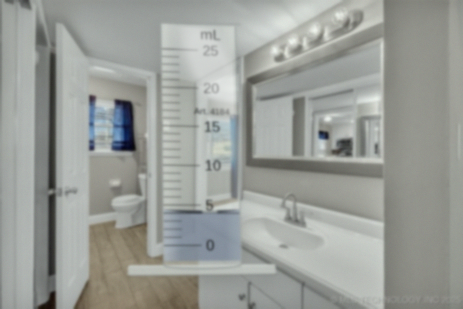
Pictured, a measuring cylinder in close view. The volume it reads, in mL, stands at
4 mL
